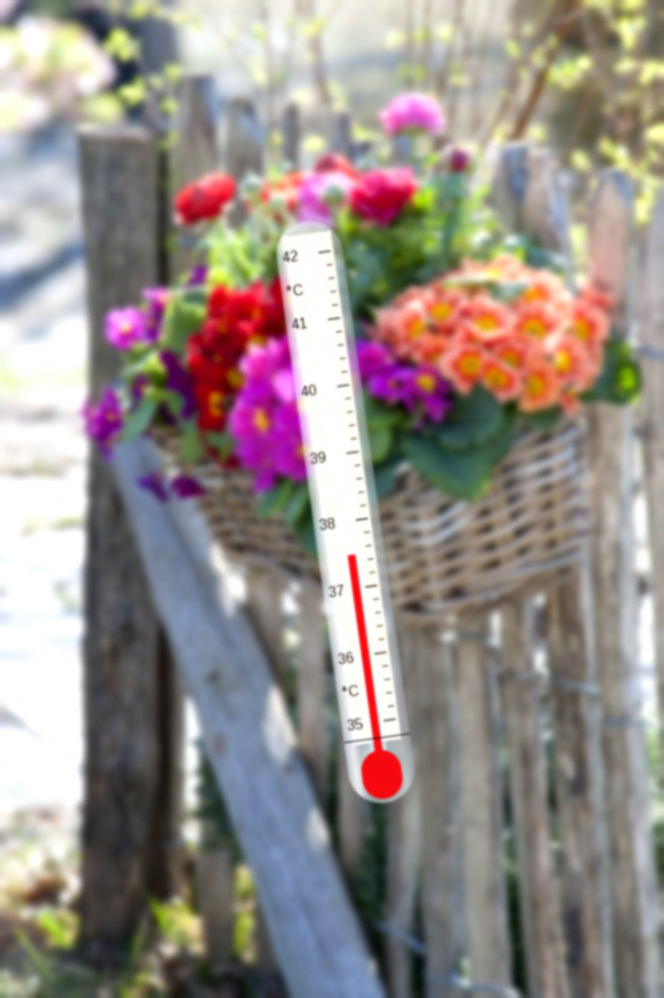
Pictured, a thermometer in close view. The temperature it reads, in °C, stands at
37.5 °C
